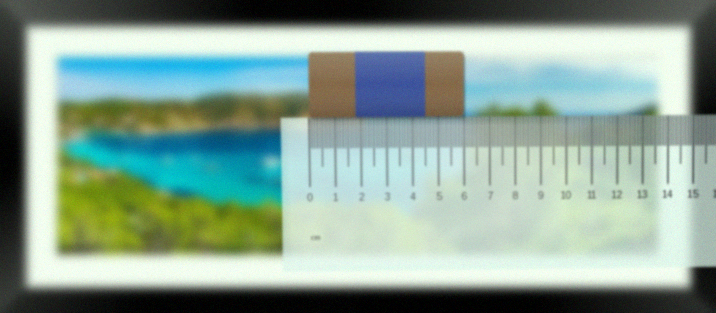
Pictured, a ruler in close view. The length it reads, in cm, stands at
6 cm
